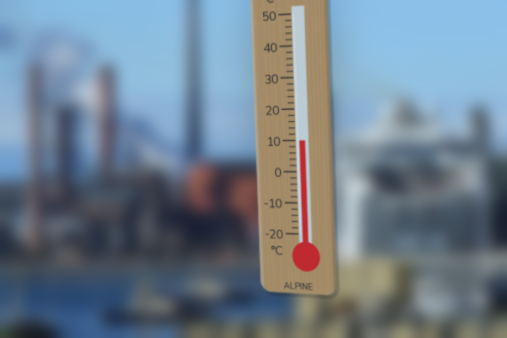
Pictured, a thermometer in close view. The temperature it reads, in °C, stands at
10 °C
